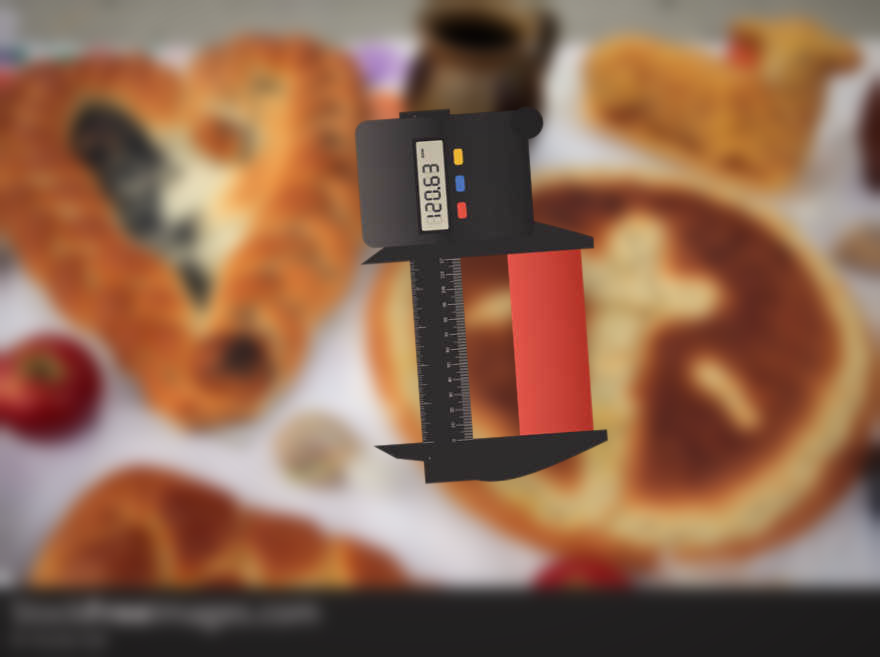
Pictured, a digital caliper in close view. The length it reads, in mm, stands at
120.63 mm
